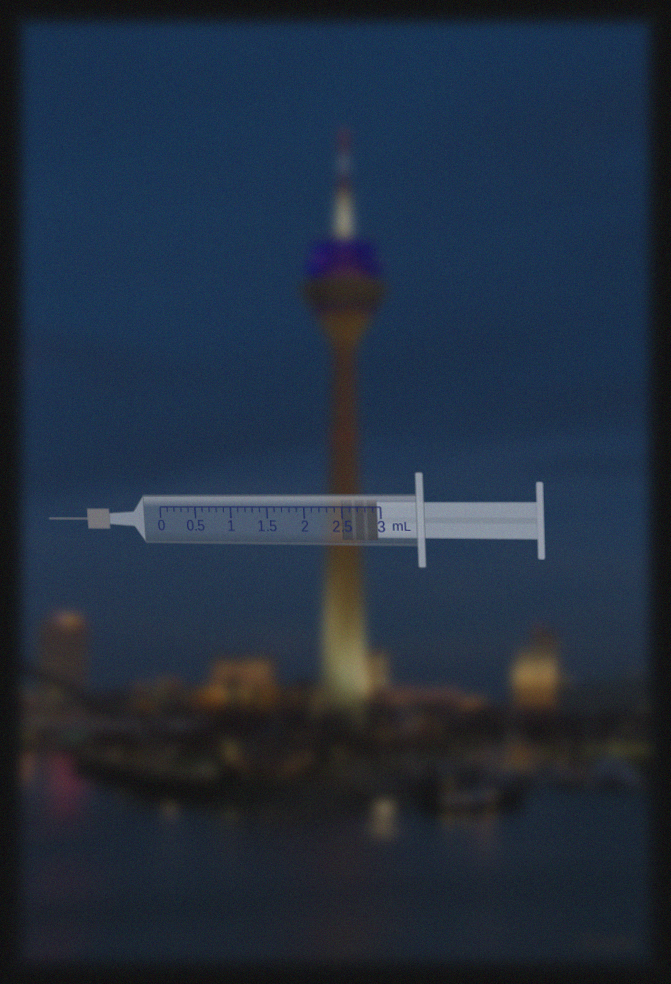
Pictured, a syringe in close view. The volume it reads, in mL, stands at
2.5 mL
